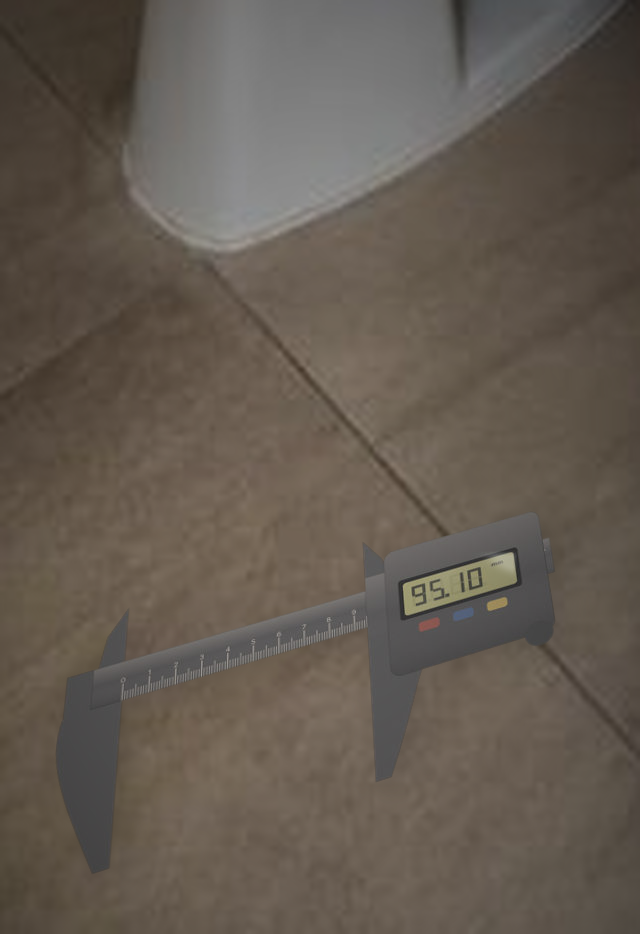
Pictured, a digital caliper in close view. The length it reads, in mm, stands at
95.10 mm
